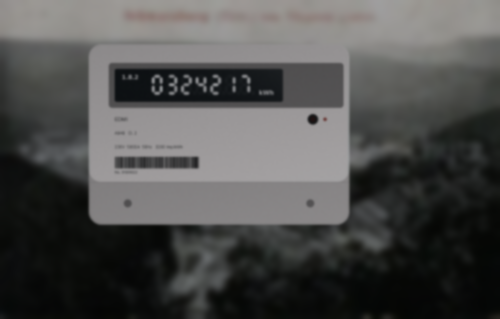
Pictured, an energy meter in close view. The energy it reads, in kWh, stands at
324217 kWh
